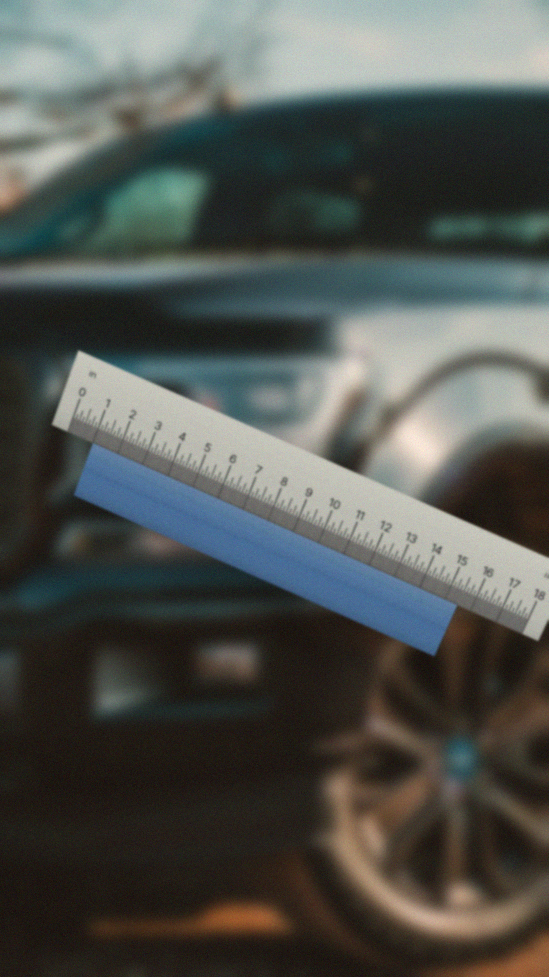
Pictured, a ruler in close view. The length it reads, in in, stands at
14.5 in
